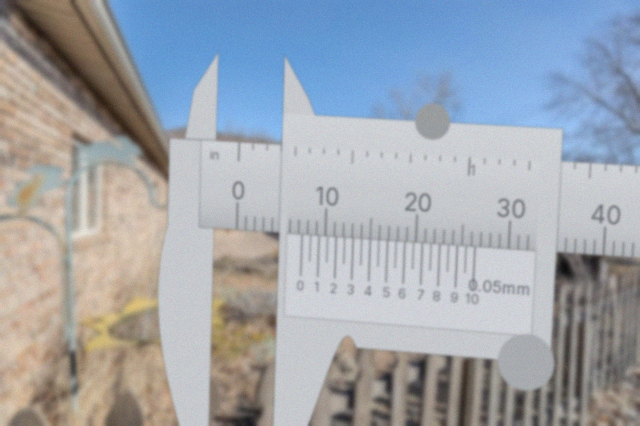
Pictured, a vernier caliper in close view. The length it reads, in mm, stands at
7.4 mm
